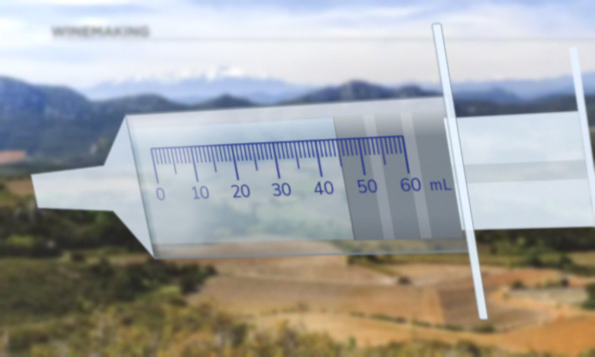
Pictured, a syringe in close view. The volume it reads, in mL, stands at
45 mL
